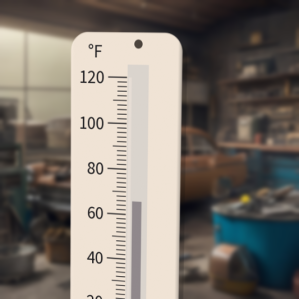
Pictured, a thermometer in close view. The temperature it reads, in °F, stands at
66 °F
